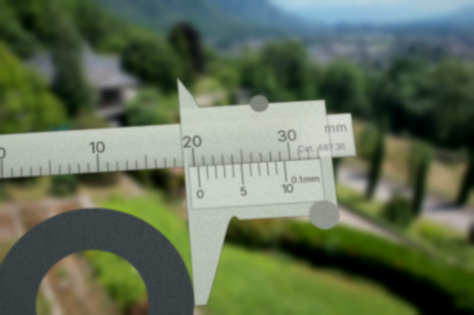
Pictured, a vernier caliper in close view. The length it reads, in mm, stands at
20.4 mm
